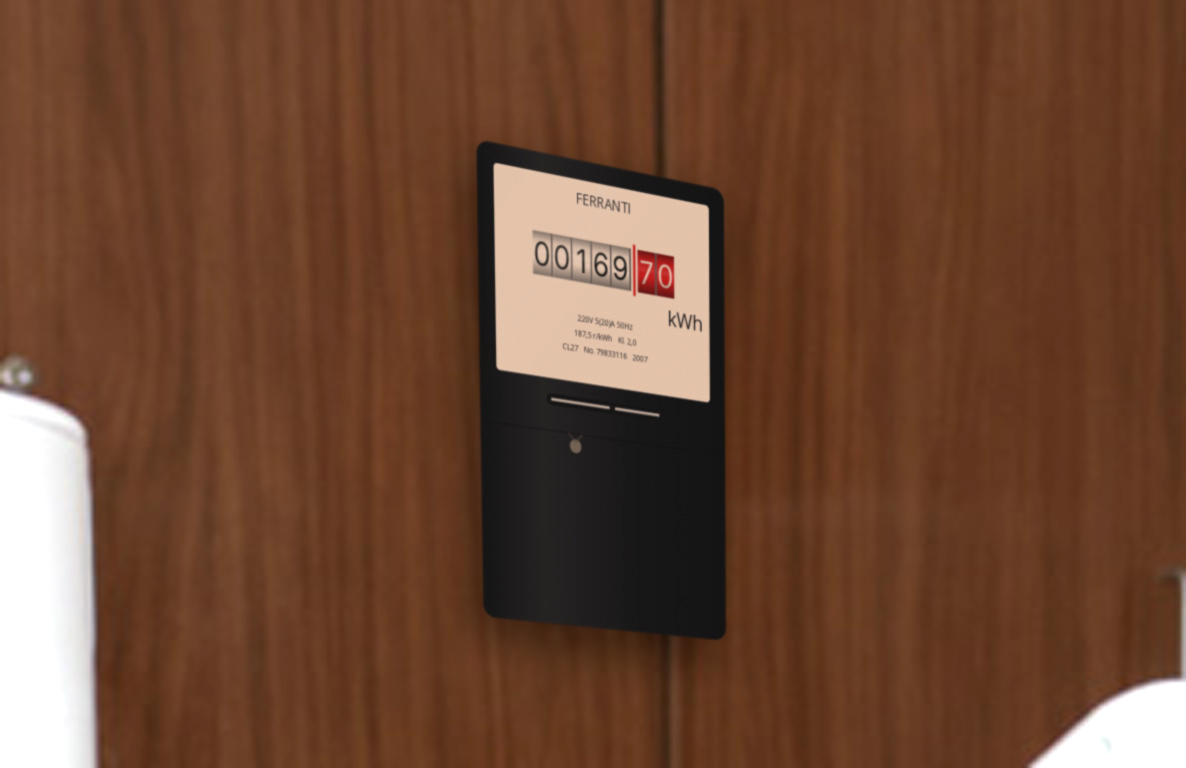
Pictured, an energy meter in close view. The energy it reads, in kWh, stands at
169.70 kWh
